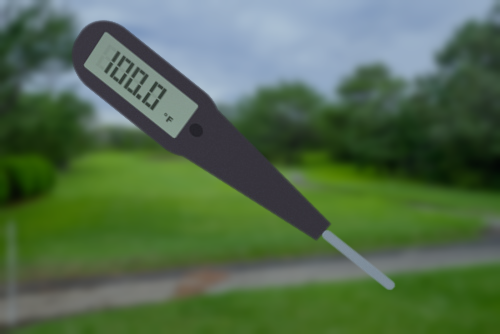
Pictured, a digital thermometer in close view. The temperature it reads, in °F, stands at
100.0 °F
